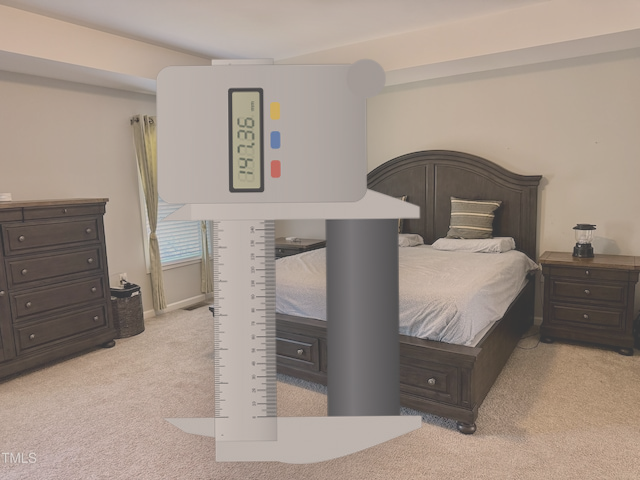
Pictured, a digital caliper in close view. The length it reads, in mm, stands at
147.36 mm
